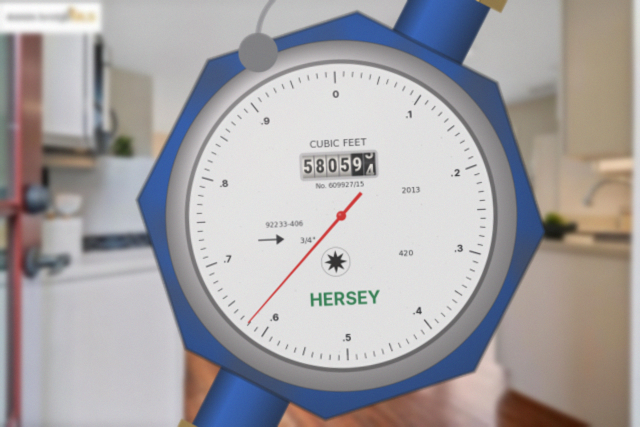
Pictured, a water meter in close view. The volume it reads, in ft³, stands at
580593.62 ft³
